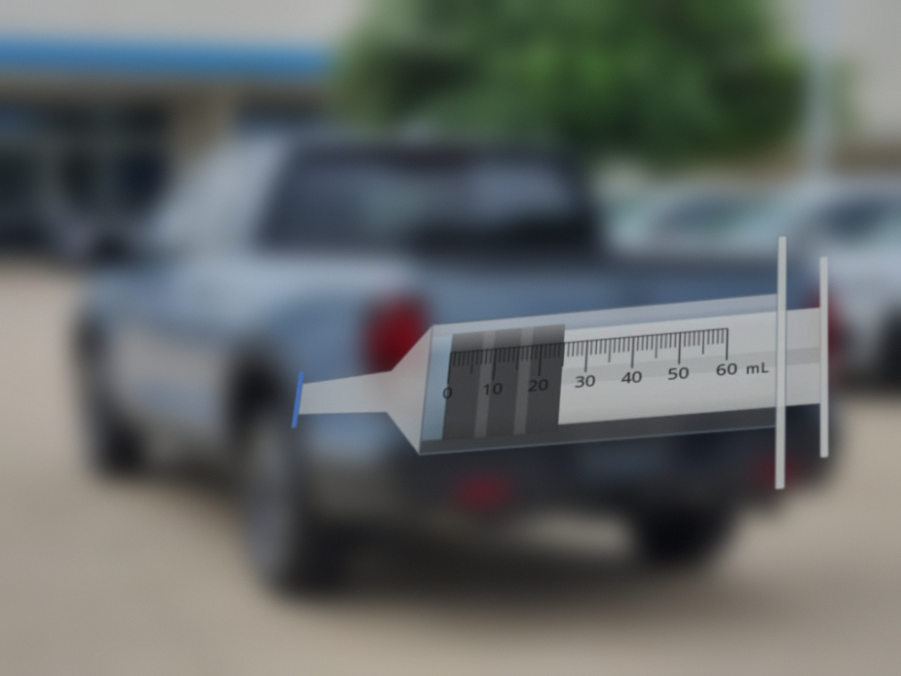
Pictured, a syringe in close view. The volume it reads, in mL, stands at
0 mL
